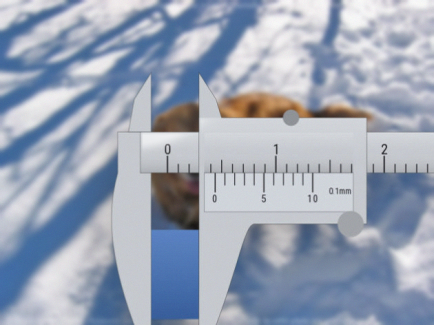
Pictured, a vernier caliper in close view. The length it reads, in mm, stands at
4.4 mm
